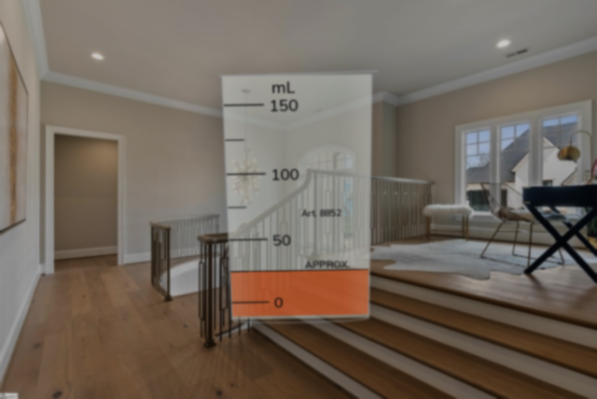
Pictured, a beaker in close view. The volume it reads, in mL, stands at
25 mL
